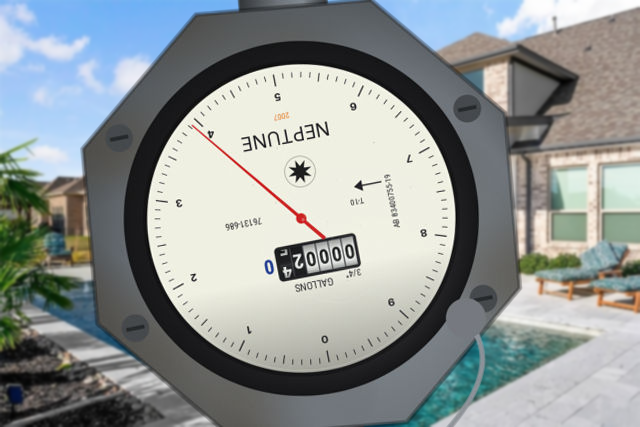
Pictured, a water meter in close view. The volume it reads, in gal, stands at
243.9 gal
